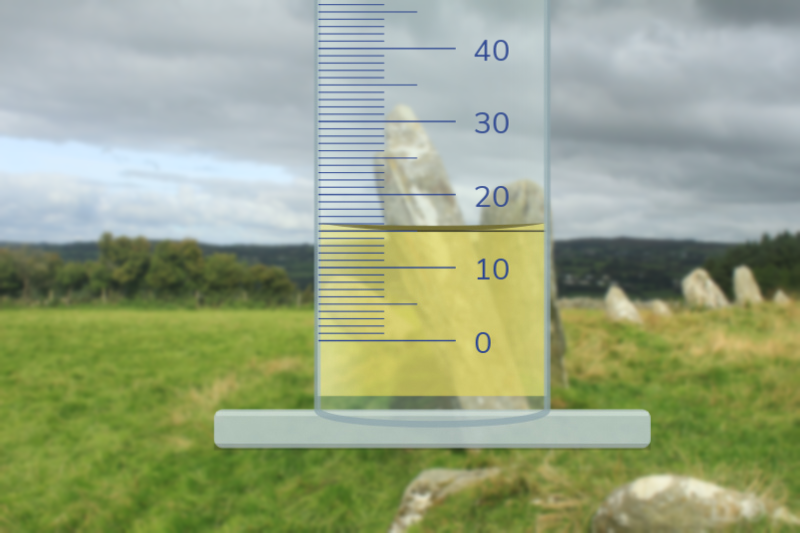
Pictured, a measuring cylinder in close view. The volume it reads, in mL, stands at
15 mL
